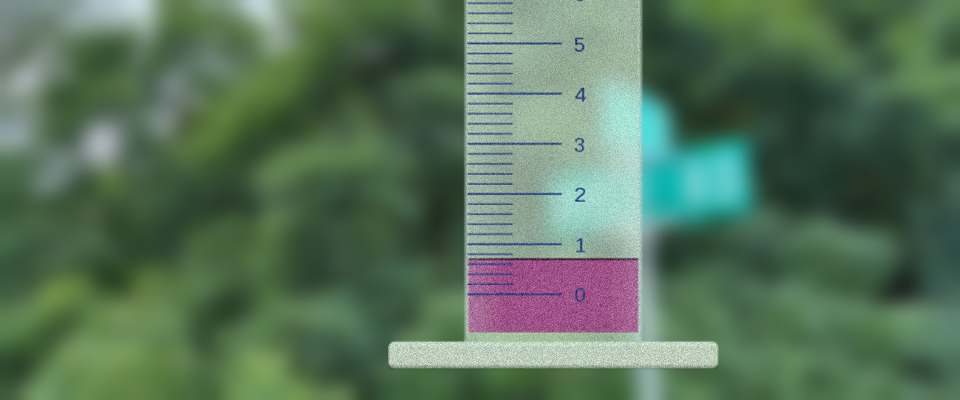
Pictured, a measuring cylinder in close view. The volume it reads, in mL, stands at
0.7 mL
